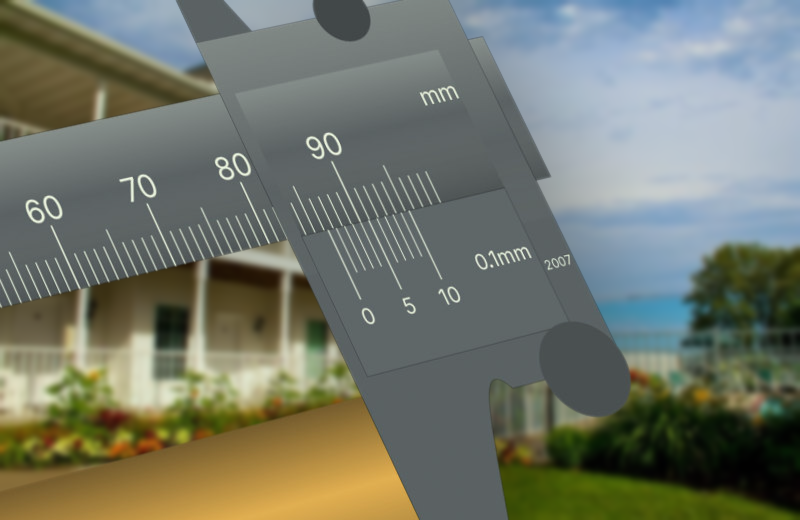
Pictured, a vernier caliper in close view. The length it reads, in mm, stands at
86.4 mm
